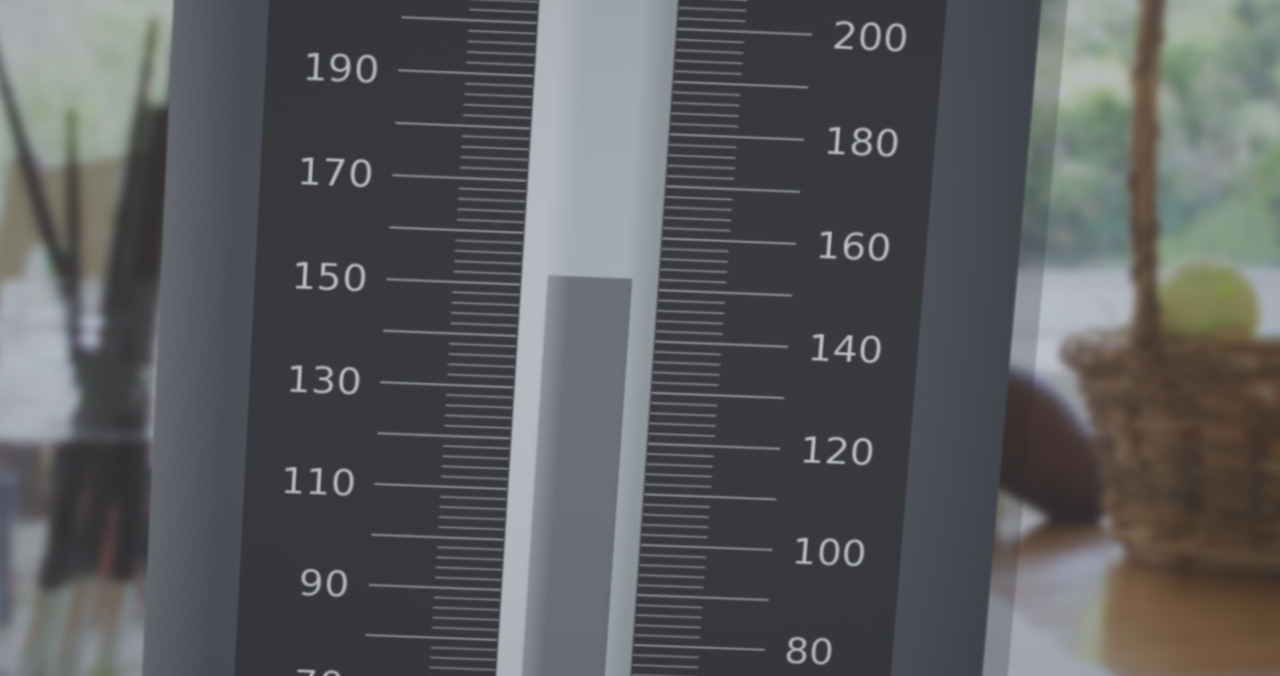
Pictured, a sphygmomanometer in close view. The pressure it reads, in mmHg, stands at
152 mmHg
